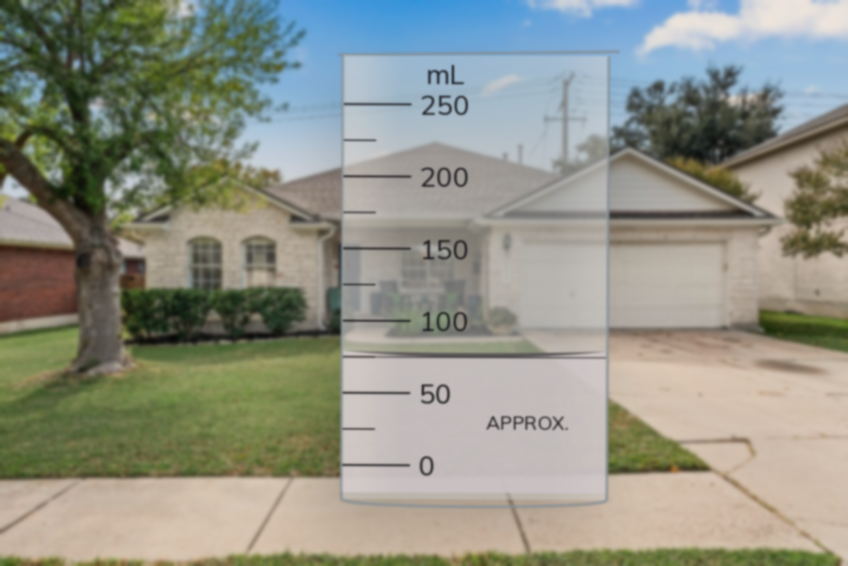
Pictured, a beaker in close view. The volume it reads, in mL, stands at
75 mL
